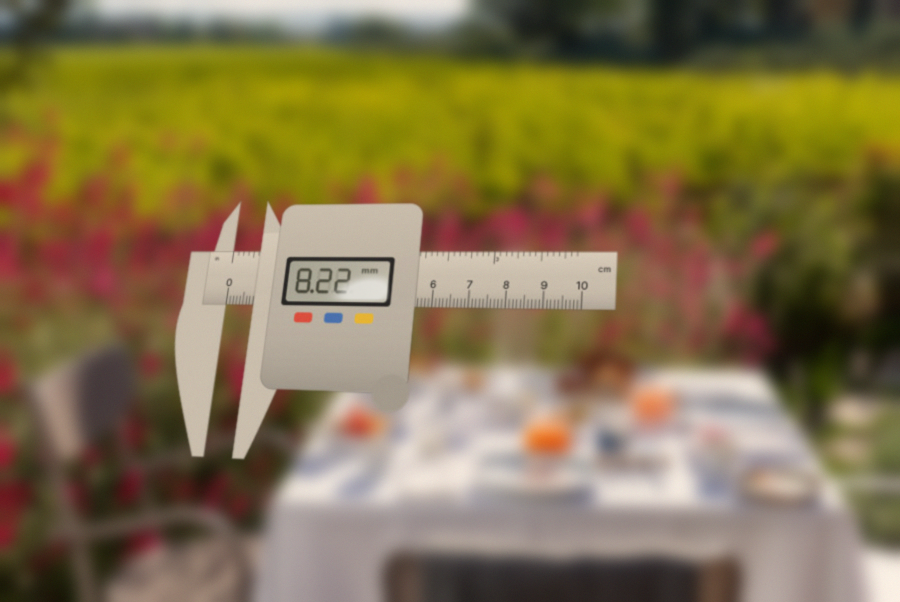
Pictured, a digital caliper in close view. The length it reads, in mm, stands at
8.22 mm
